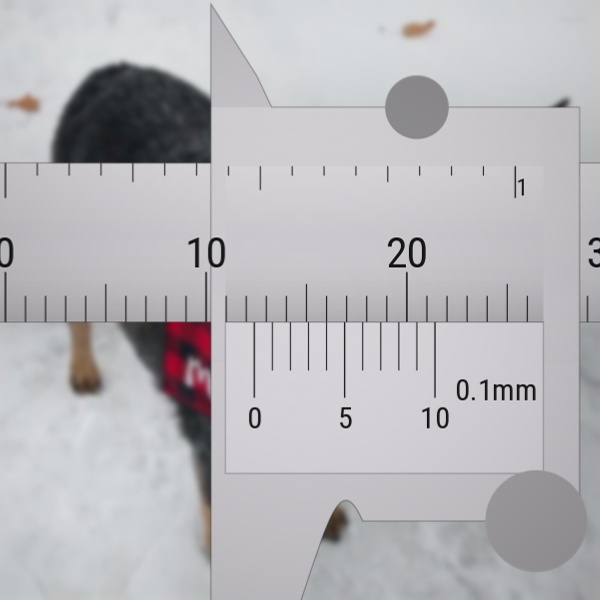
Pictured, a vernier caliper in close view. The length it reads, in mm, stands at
12.4 mm
